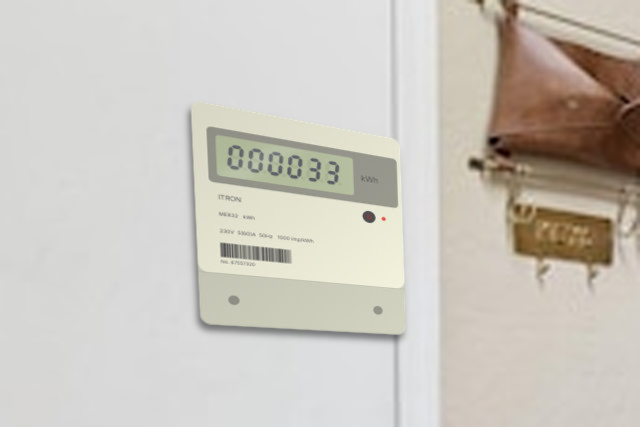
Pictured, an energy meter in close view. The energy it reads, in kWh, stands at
33 kWh
